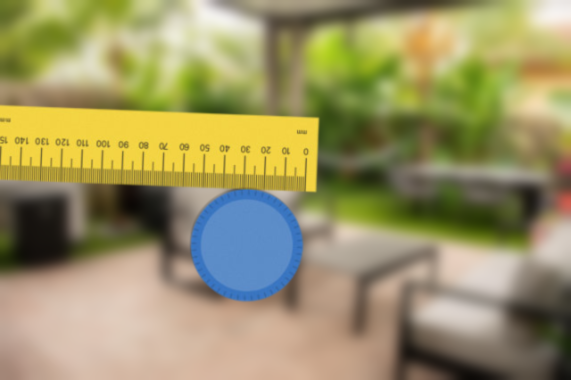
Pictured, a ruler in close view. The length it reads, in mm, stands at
55 mm
